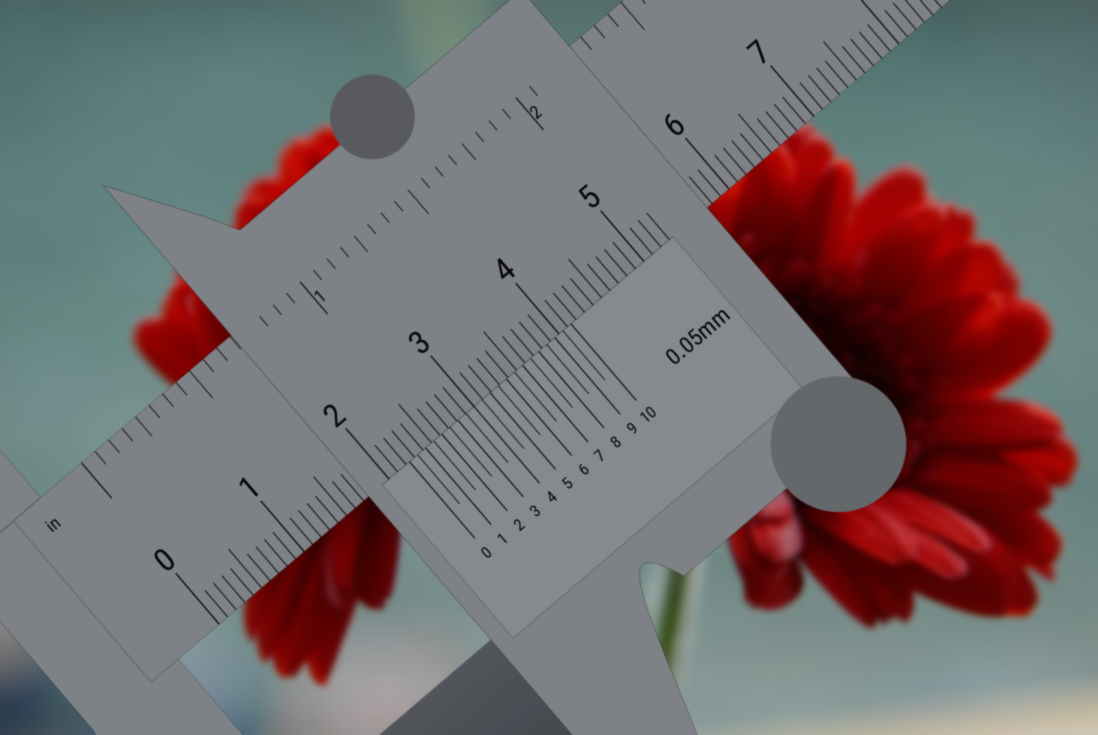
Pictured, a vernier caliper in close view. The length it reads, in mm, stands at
22.4 mm
